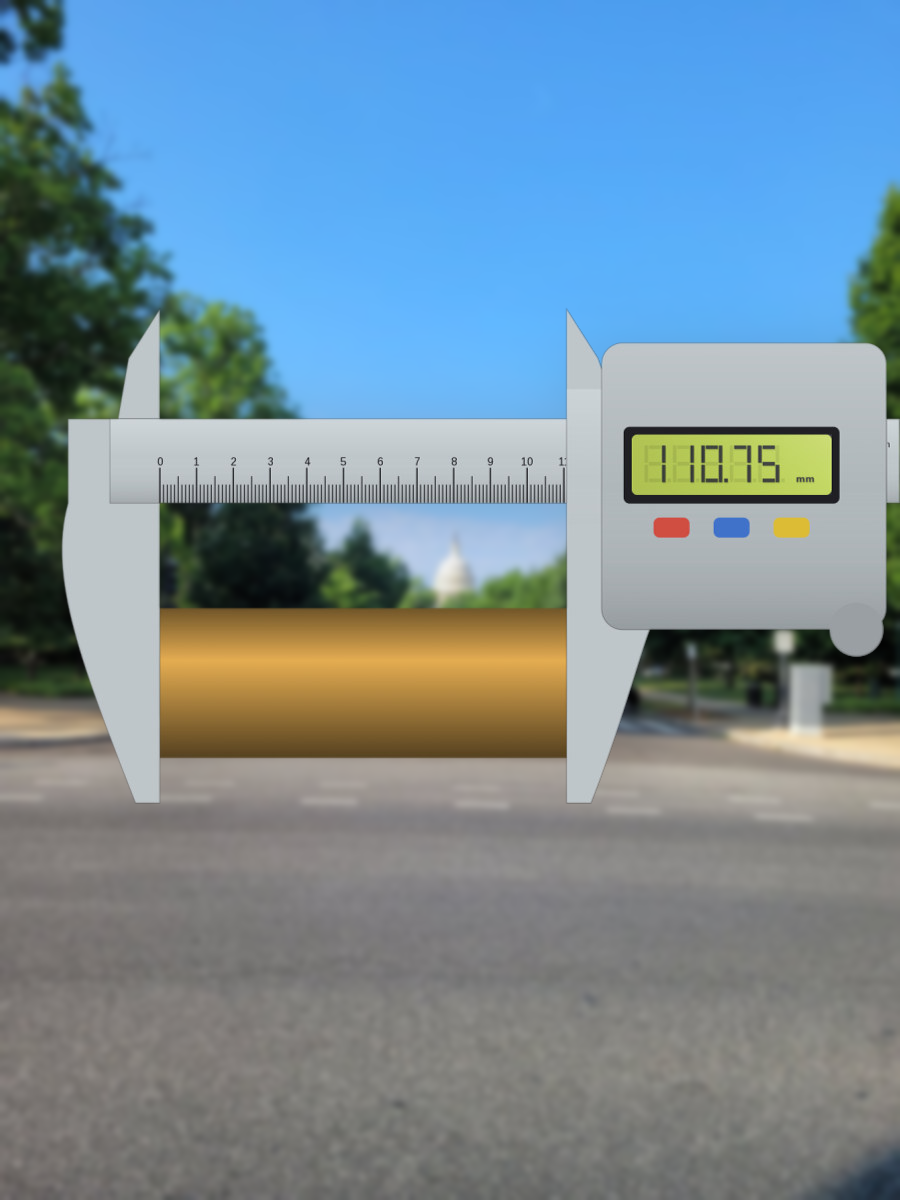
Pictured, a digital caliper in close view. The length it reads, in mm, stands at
110.75 mm
